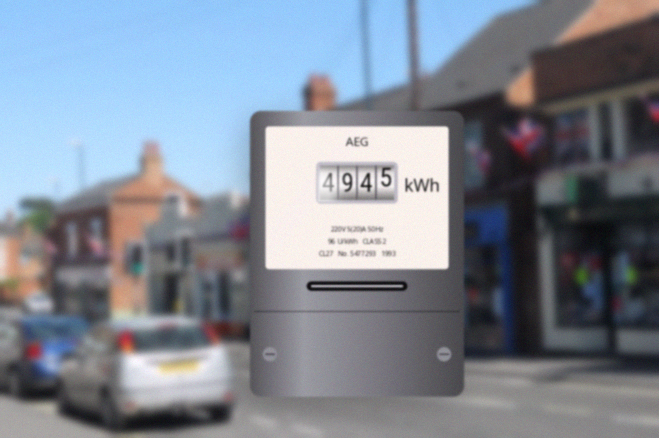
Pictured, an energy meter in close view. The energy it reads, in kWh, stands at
4945 kWh
